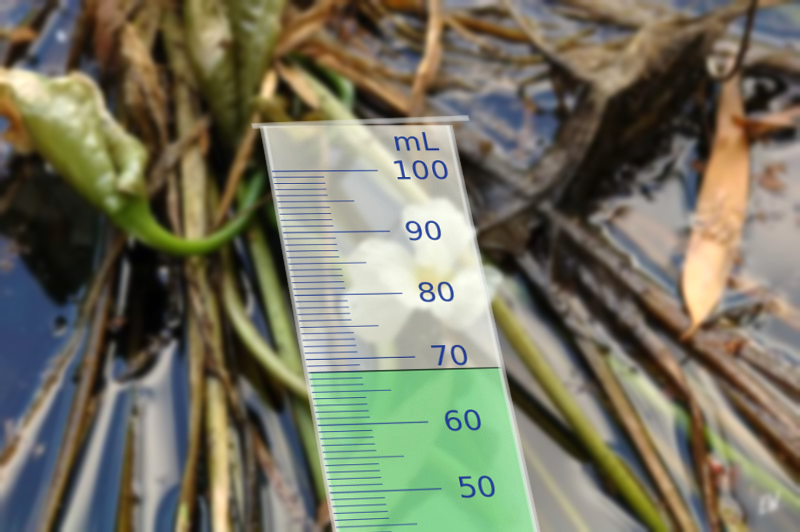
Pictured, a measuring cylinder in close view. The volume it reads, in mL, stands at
68 mL
